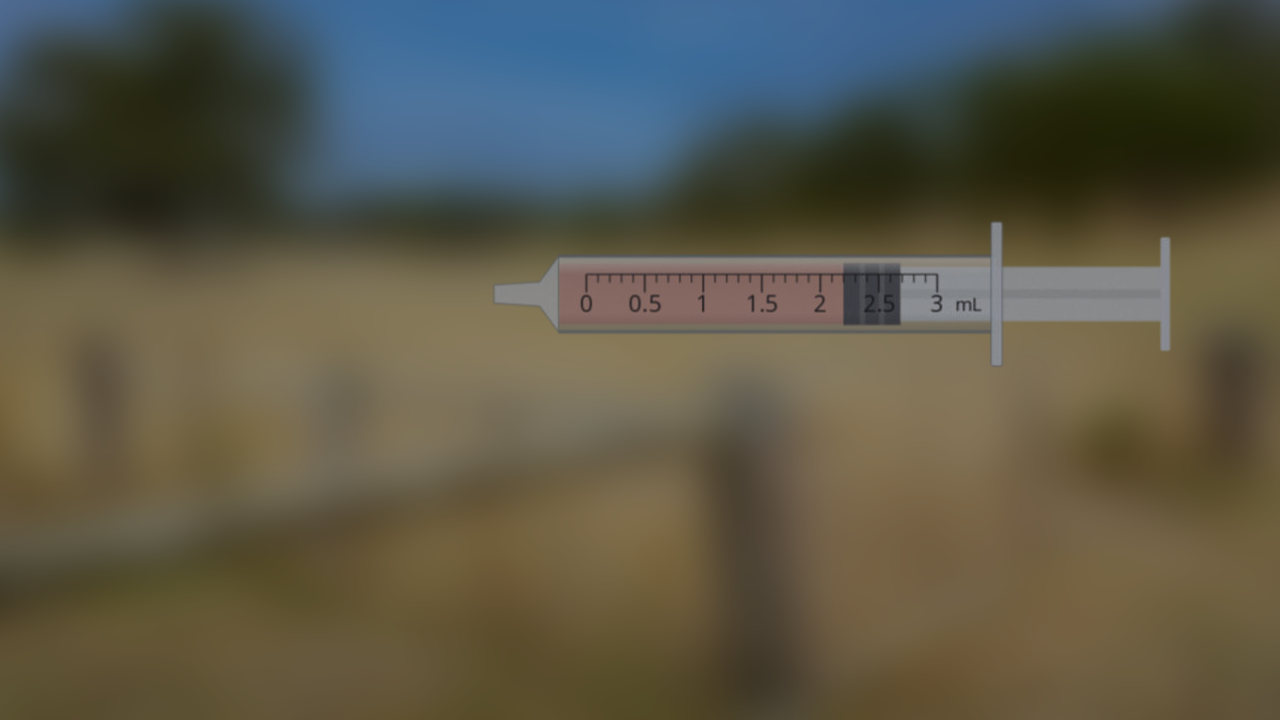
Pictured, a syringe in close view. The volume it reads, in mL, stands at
2.2 mL
